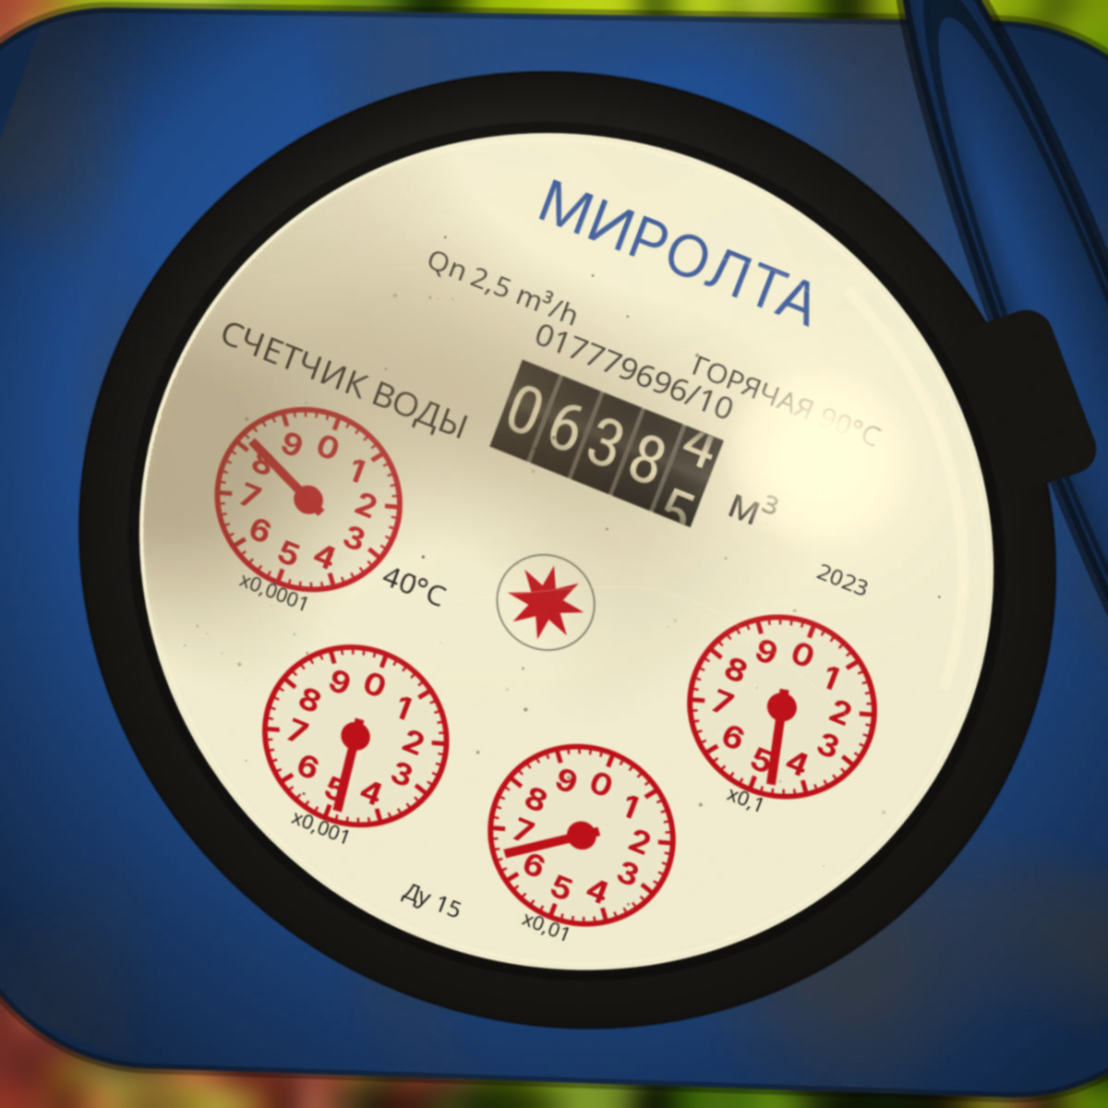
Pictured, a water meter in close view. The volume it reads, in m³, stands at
6384.4648 m³
